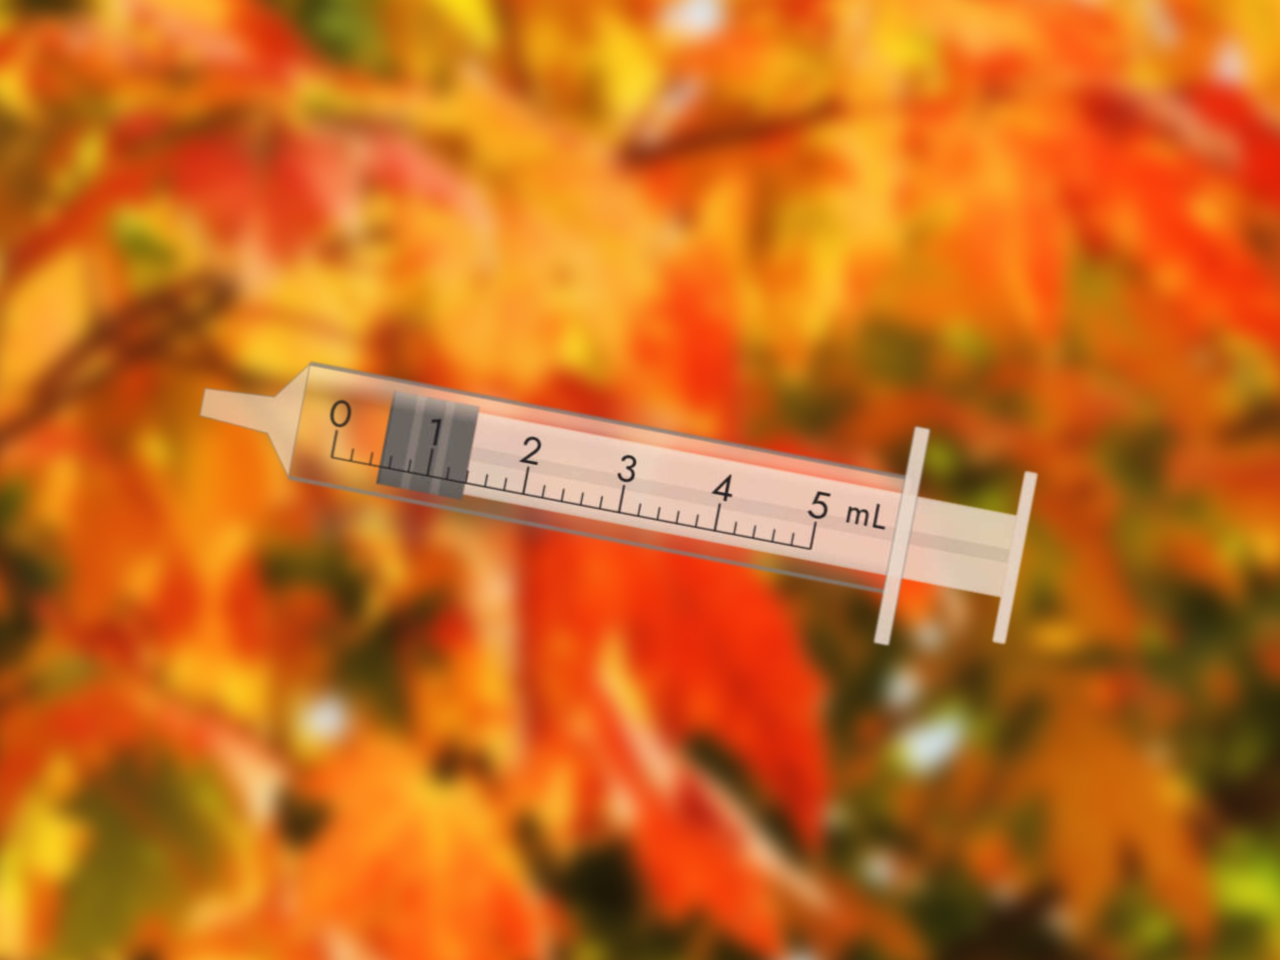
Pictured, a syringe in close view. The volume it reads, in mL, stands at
0.5 mL
